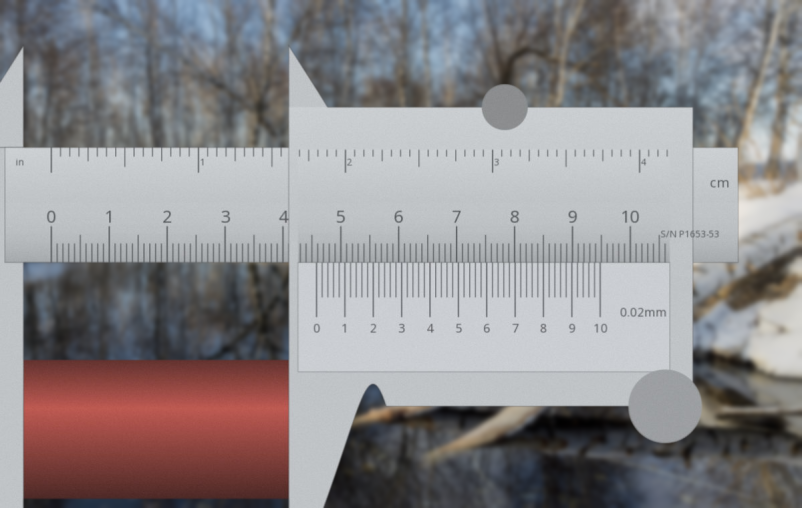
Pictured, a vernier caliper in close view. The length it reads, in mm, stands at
45.8 mm
